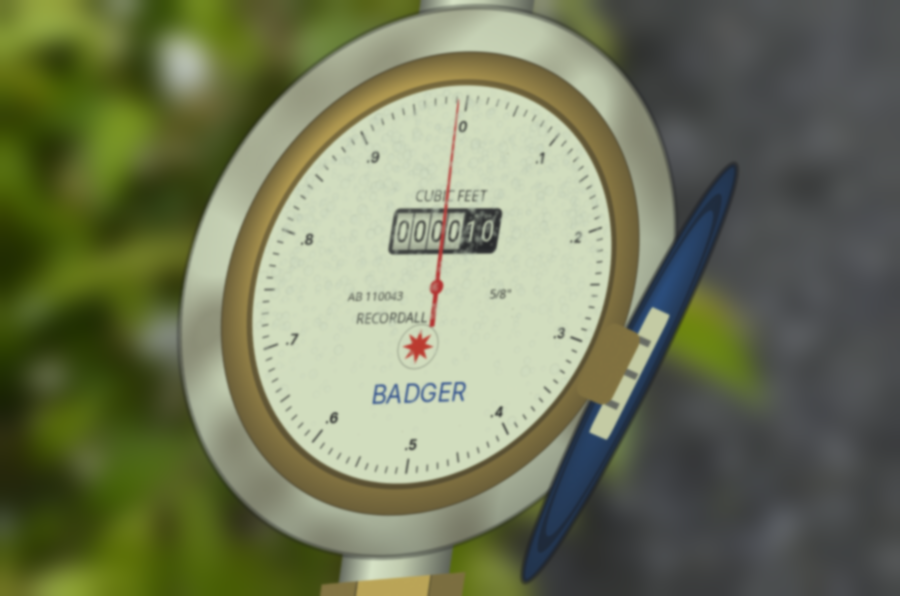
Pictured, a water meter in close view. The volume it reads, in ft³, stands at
9.99 ft³
